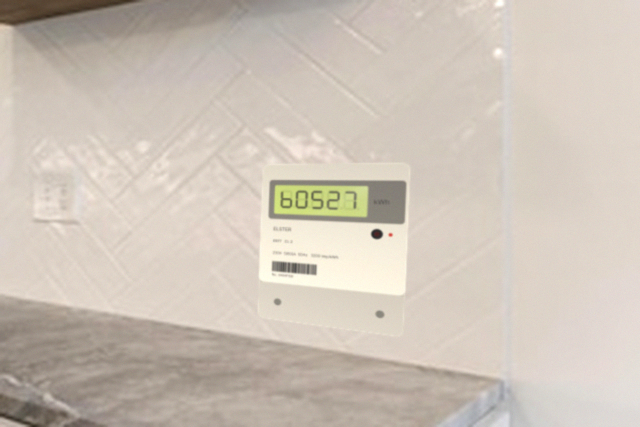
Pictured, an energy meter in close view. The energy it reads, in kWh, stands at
60527 kWh
